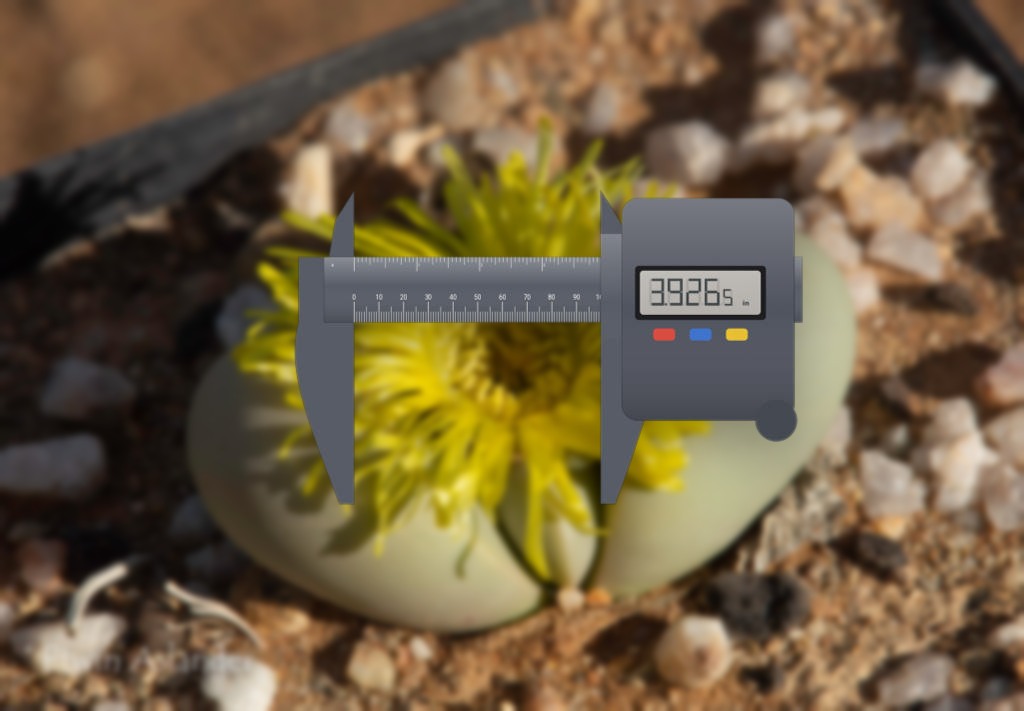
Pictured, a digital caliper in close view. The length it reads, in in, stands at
3.9265 in
